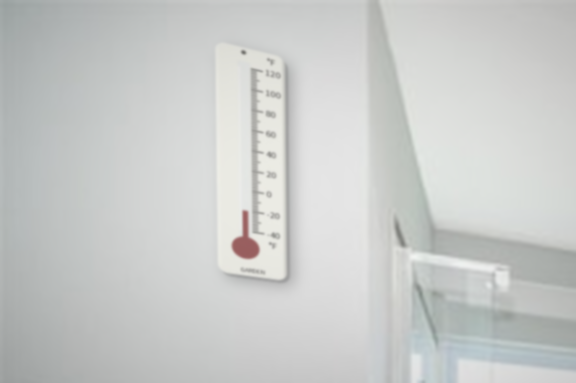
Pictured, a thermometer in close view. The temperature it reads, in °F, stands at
-20 °F
